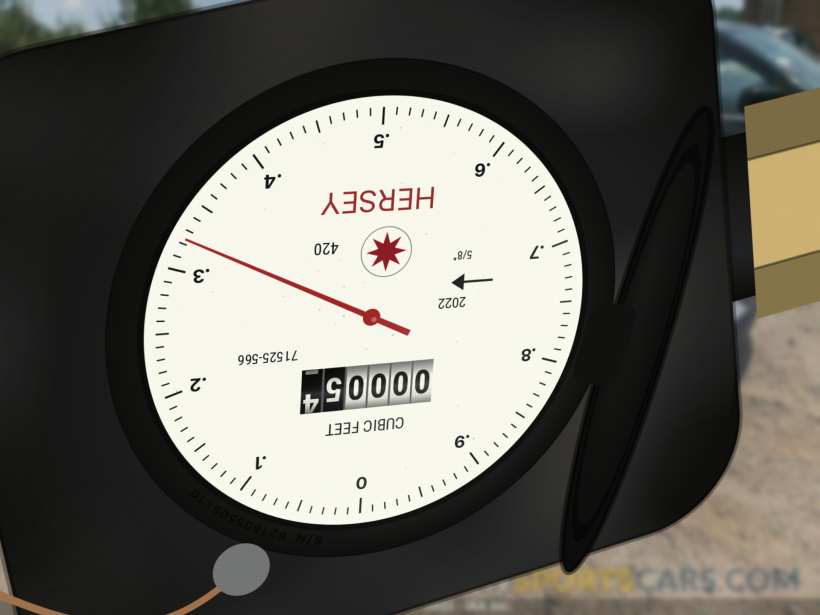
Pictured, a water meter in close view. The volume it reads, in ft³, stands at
54.32 ft³
